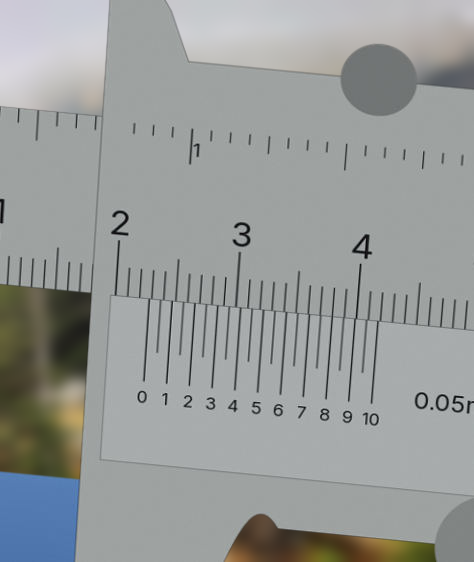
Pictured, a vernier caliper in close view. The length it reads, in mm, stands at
22.8 mm
